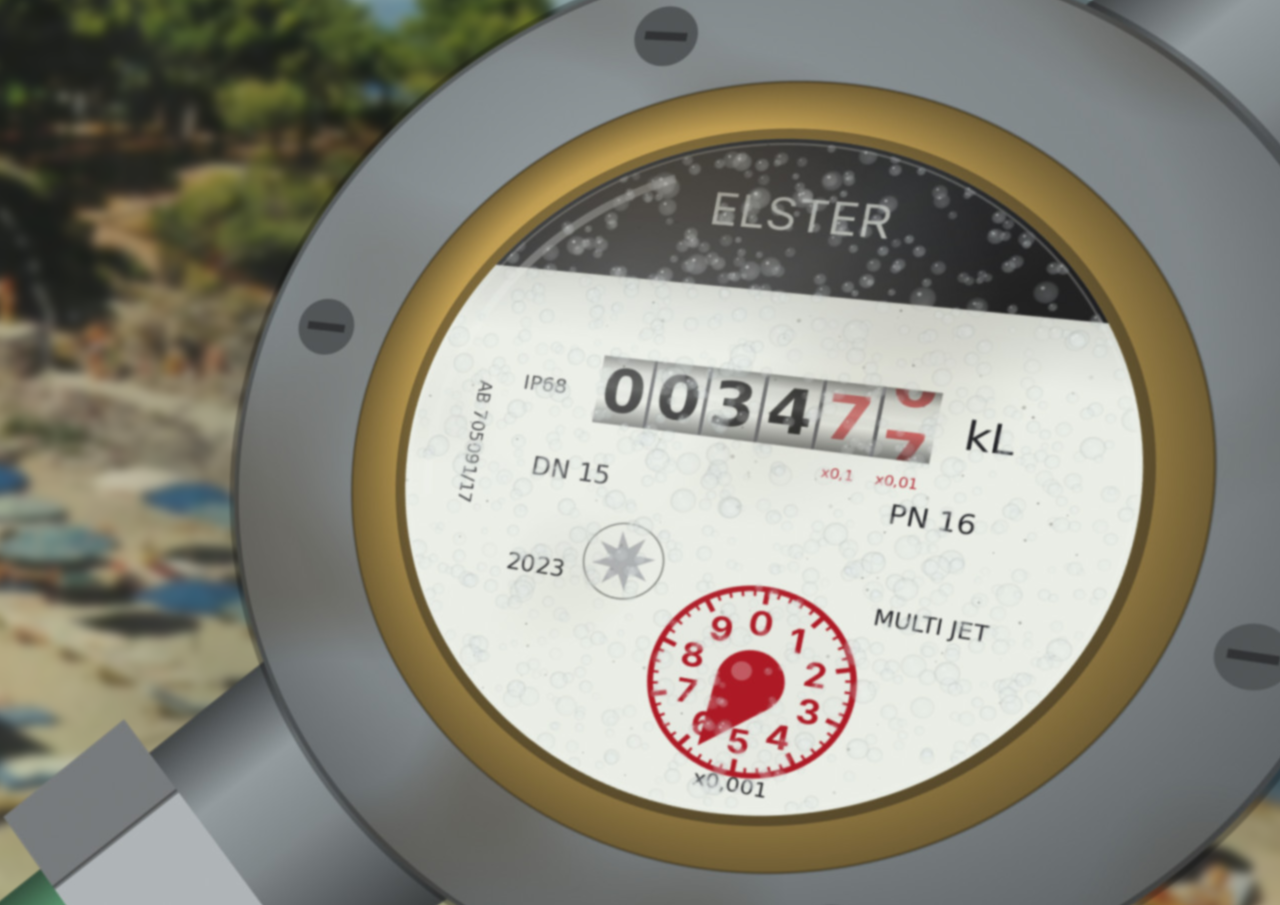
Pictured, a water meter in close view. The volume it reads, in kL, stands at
34.765 kL
